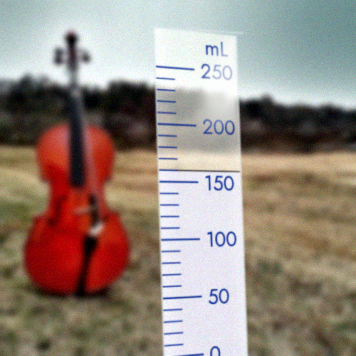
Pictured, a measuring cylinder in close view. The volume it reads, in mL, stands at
160 mL
